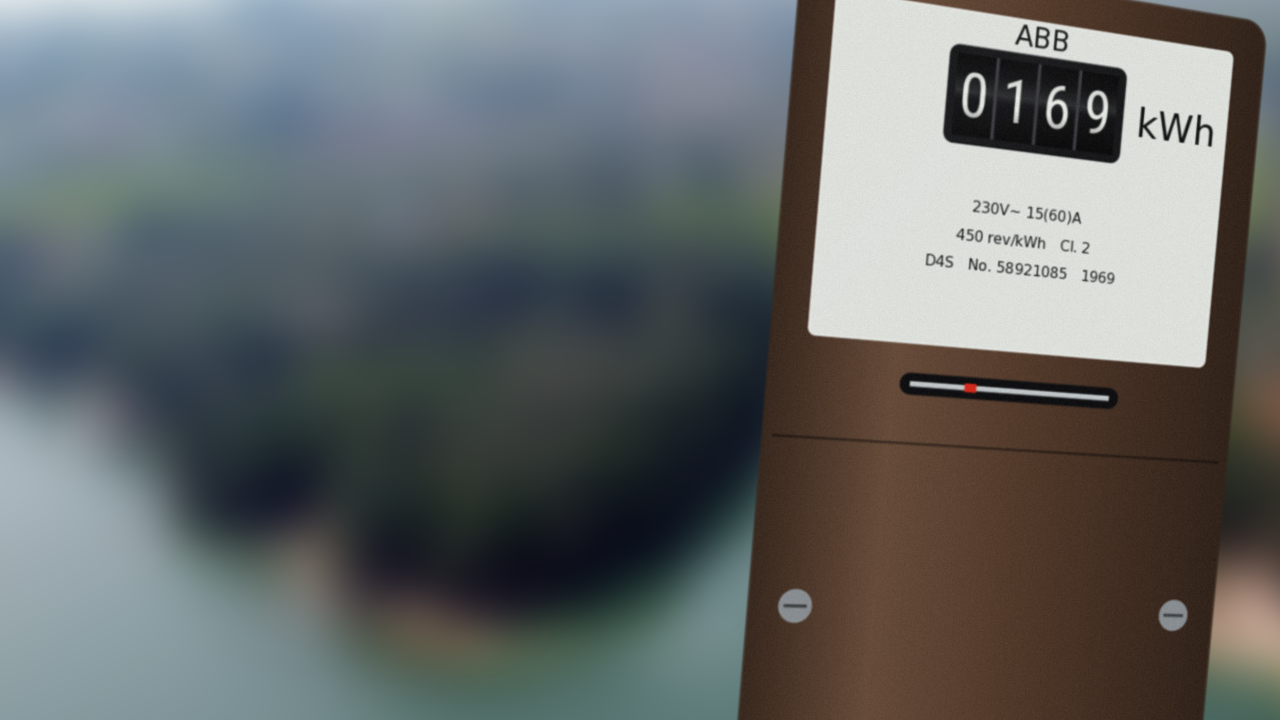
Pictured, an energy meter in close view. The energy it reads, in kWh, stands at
169 kWh
